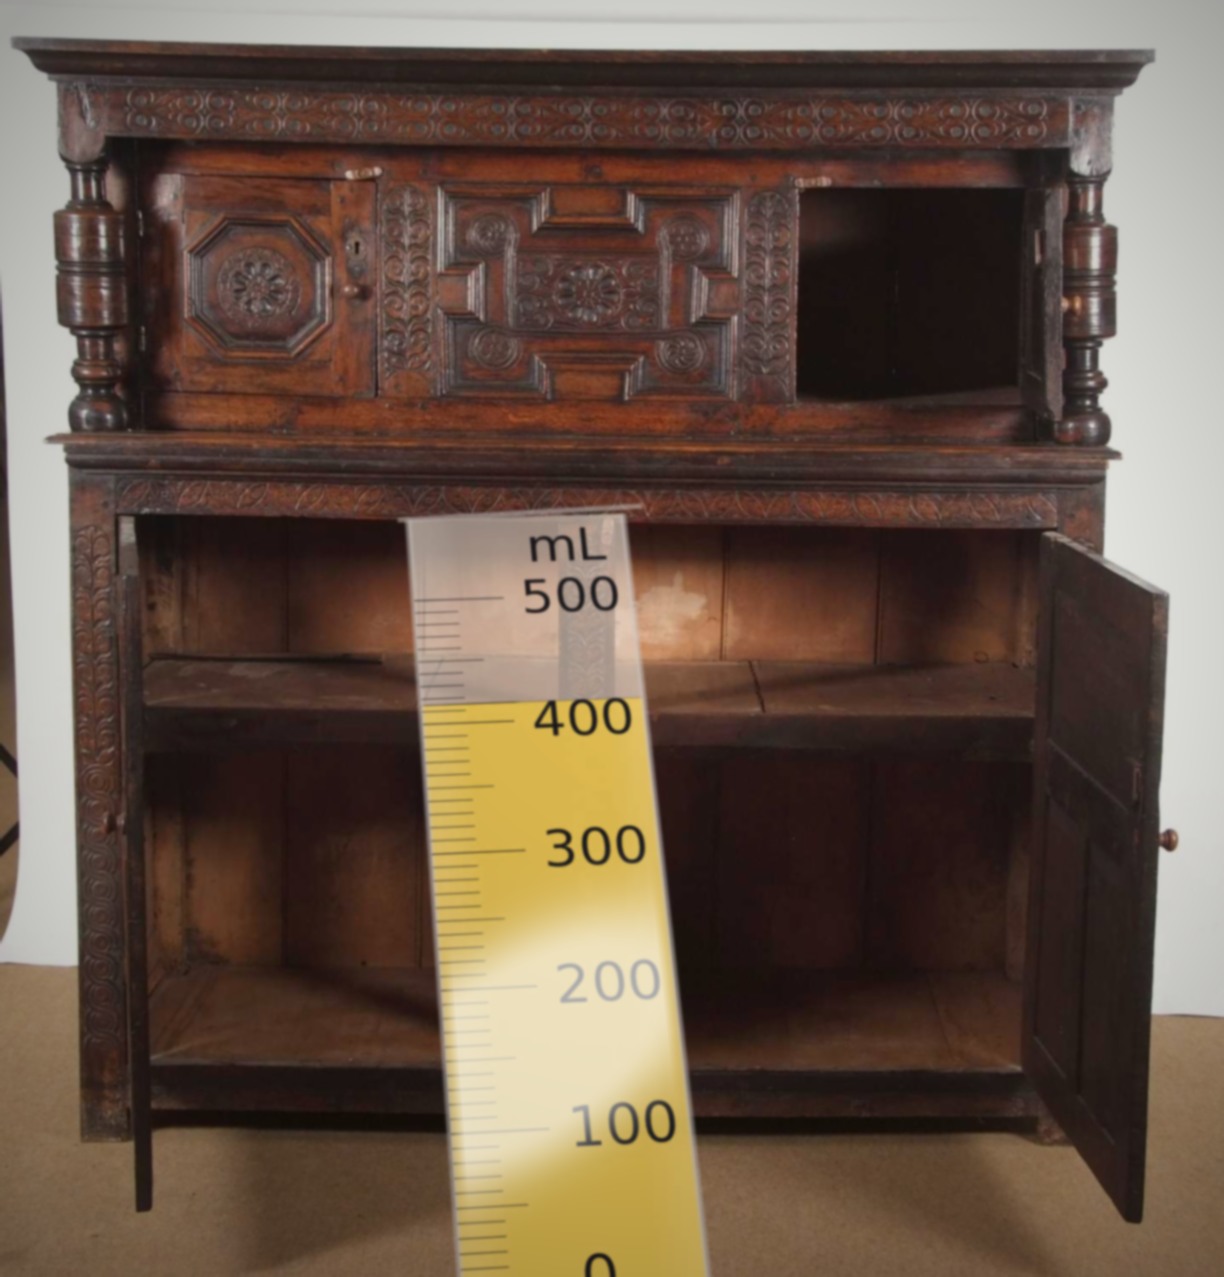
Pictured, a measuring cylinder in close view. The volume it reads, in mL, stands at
415 mL
